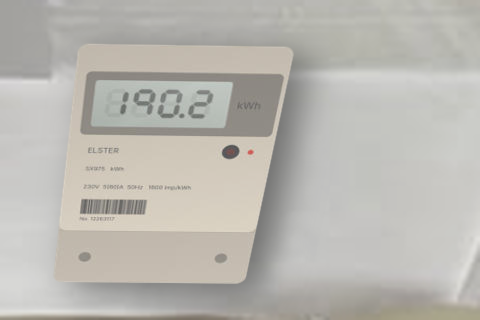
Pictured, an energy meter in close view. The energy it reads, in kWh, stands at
190.2 kWh
